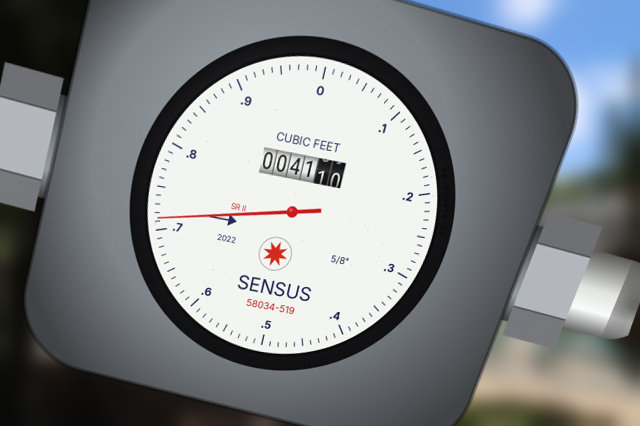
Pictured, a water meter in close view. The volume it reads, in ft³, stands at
4109.71 ft³
